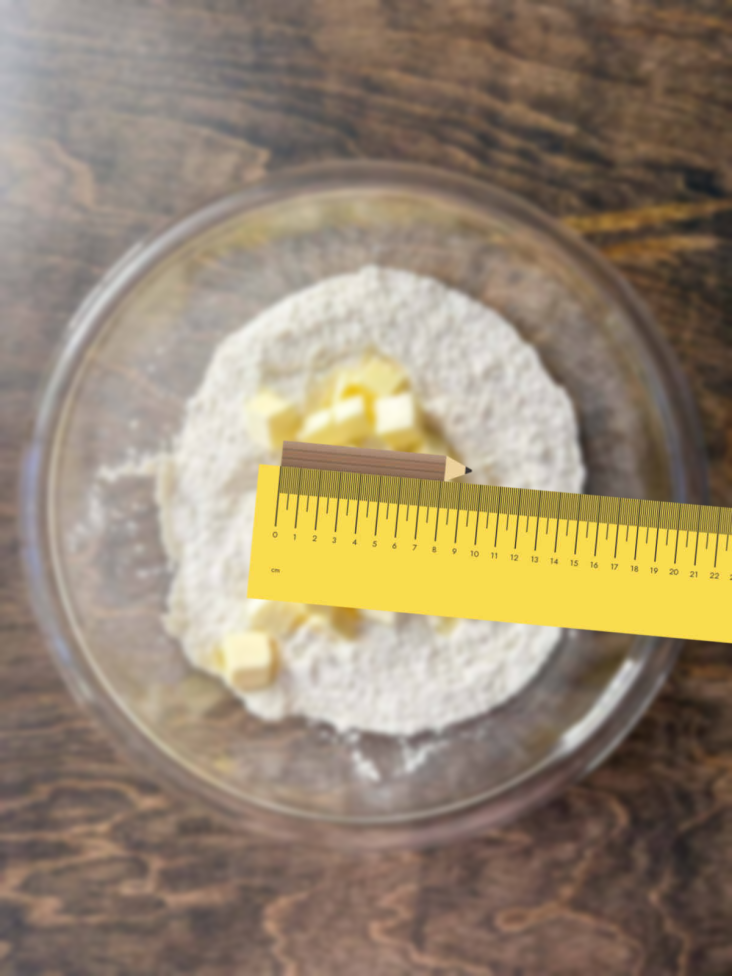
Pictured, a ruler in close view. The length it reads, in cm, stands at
9.5 cm
